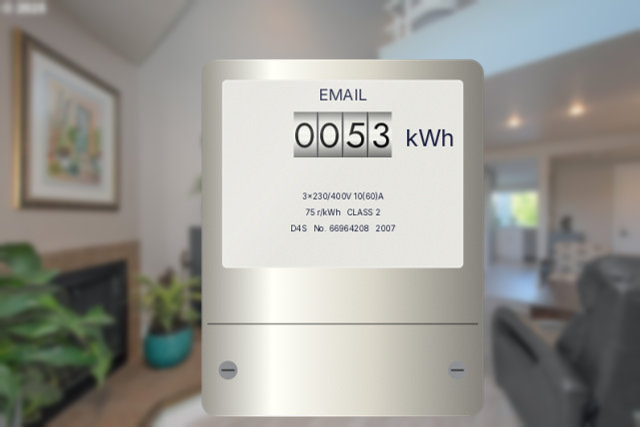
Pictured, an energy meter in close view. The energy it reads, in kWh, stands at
53 kWh
